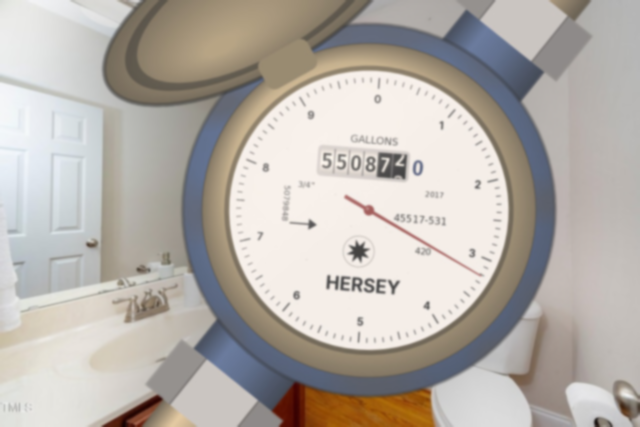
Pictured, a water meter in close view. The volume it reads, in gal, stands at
5508723.2 gal
